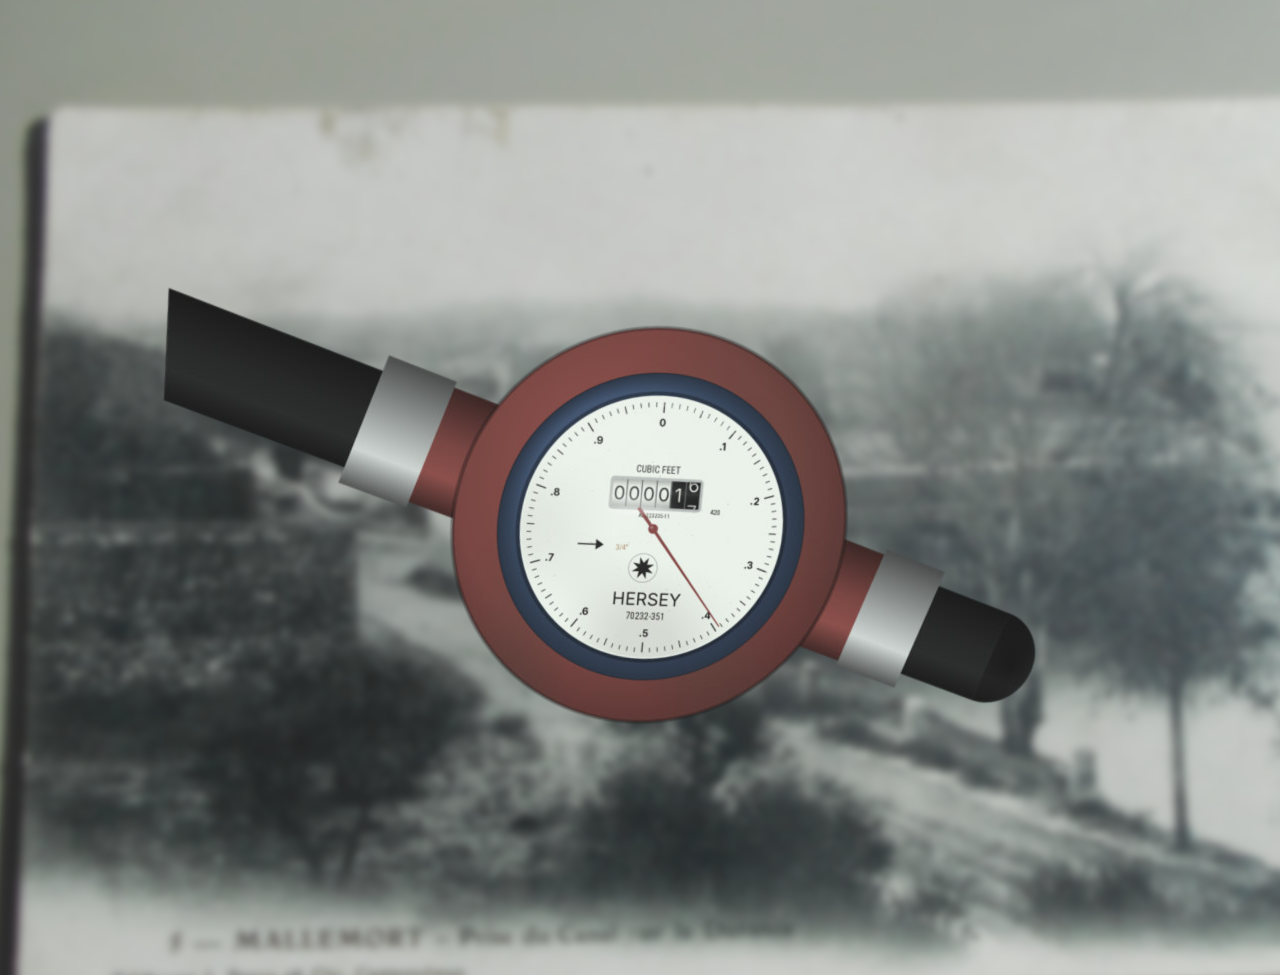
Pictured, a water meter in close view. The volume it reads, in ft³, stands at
16.39 ft³
